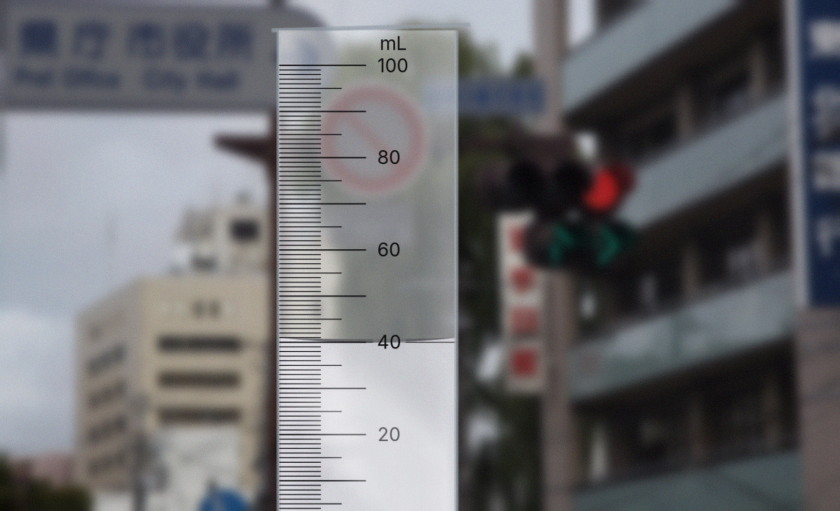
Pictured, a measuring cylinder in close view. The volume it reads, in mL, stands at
40 mL
